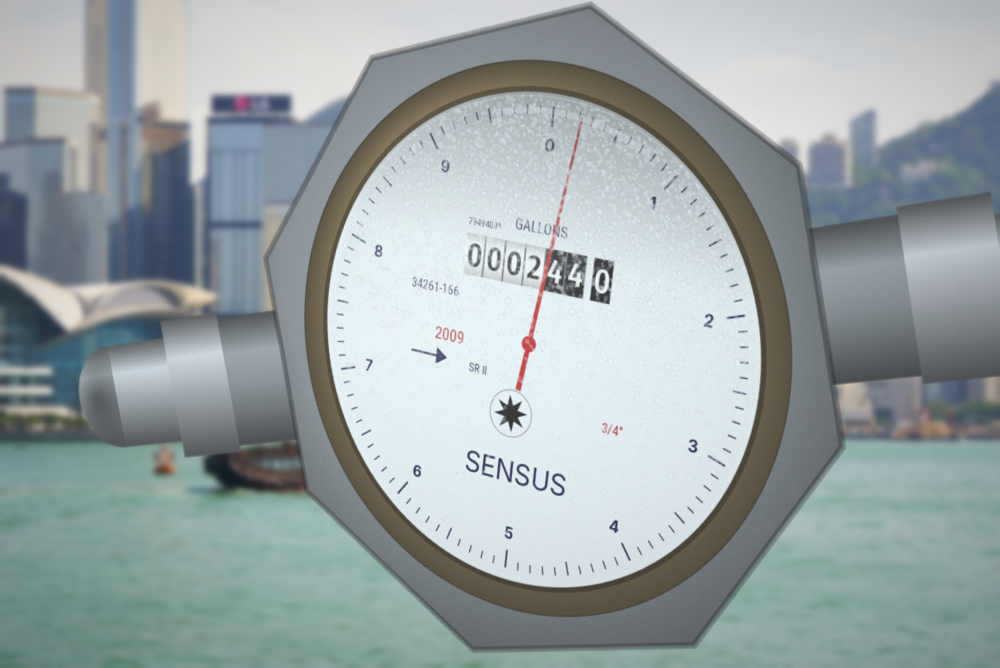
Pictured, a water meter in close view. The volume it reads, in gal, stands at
2440.2 gal
